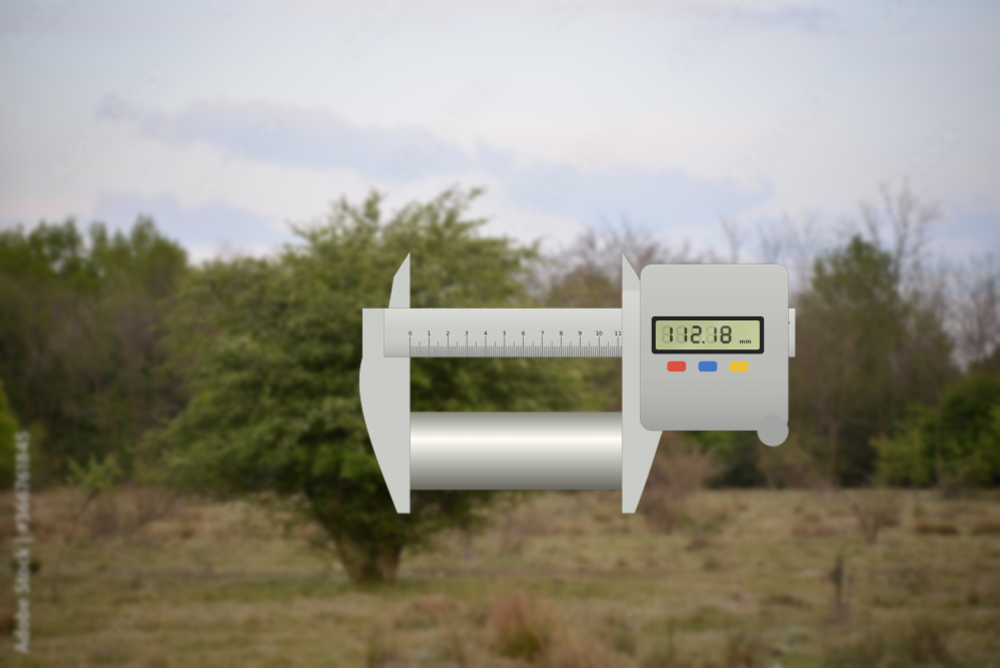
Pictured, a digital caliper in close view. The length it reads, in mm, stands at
112.18 mm
